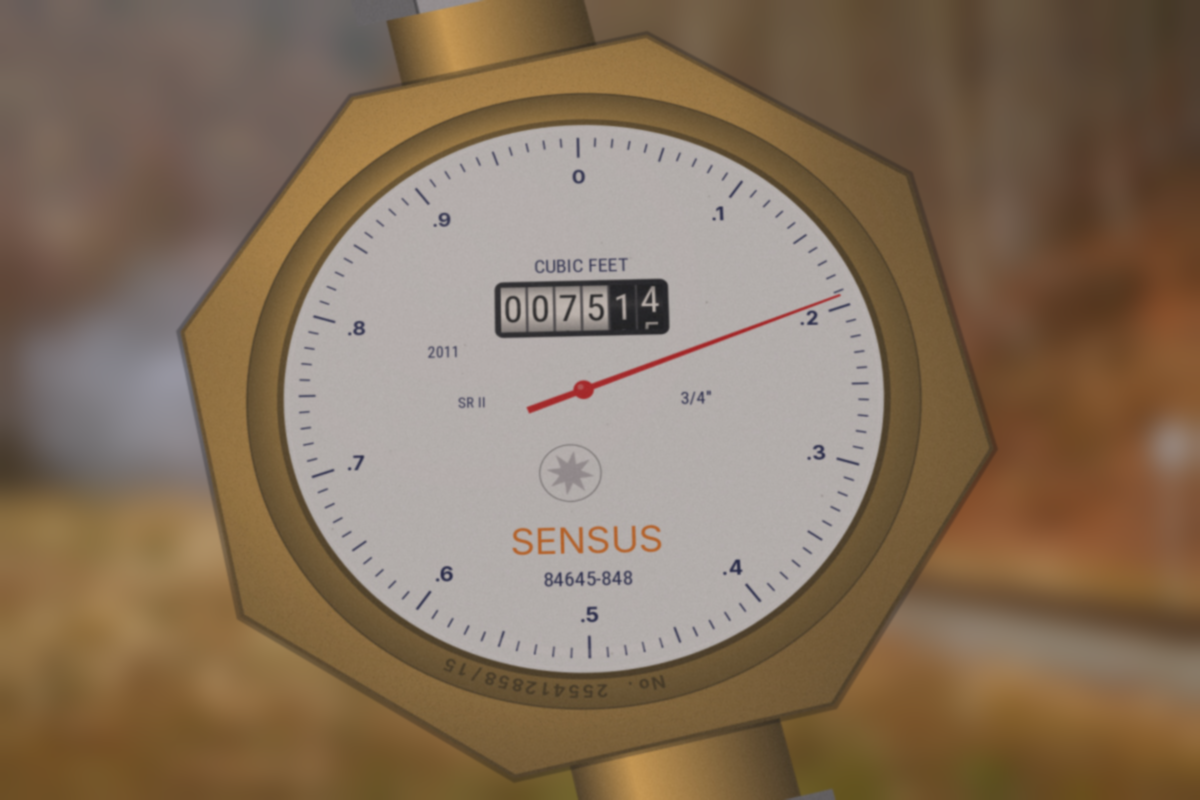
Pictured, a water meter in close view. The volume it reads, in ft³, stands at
7514.19 ft³
